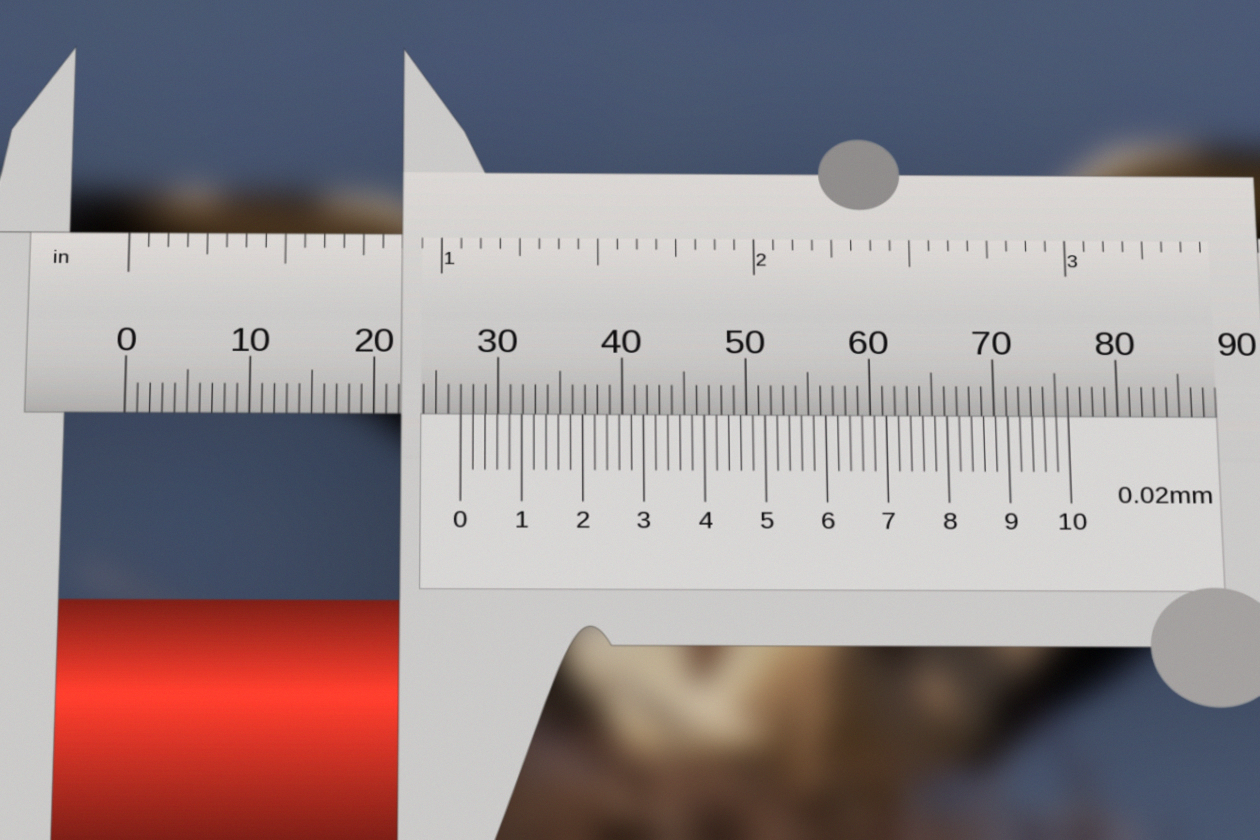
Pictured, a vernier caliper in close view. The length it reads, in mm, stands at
27.0 mm
